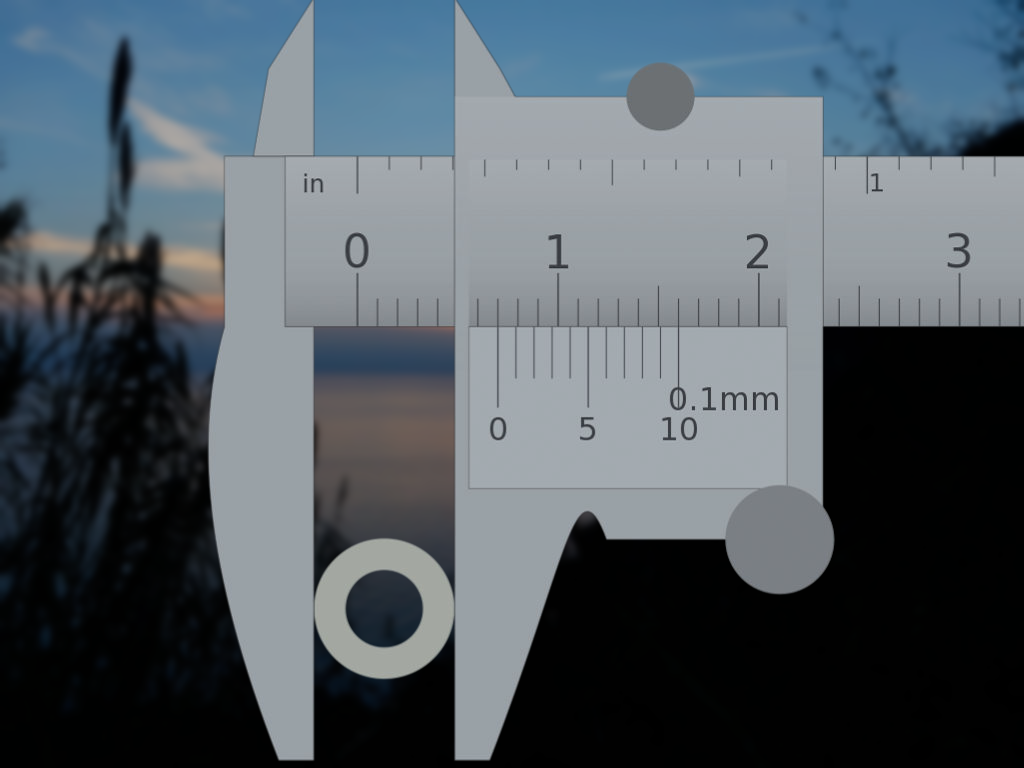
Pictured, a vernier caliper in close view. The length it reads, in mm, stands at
7.0 mm
